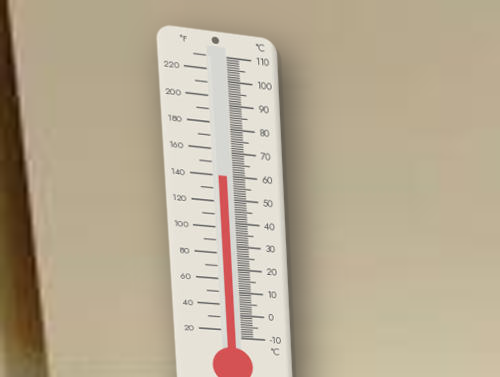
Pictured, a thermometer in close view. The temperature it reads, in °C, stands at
60 °C
